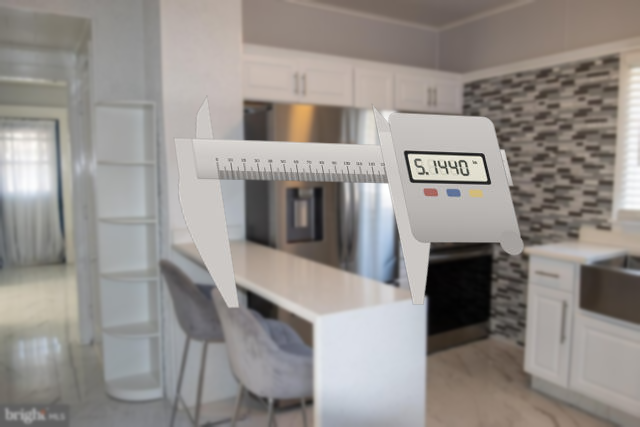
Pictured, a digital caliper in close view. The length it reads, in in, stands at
5.1440 in
